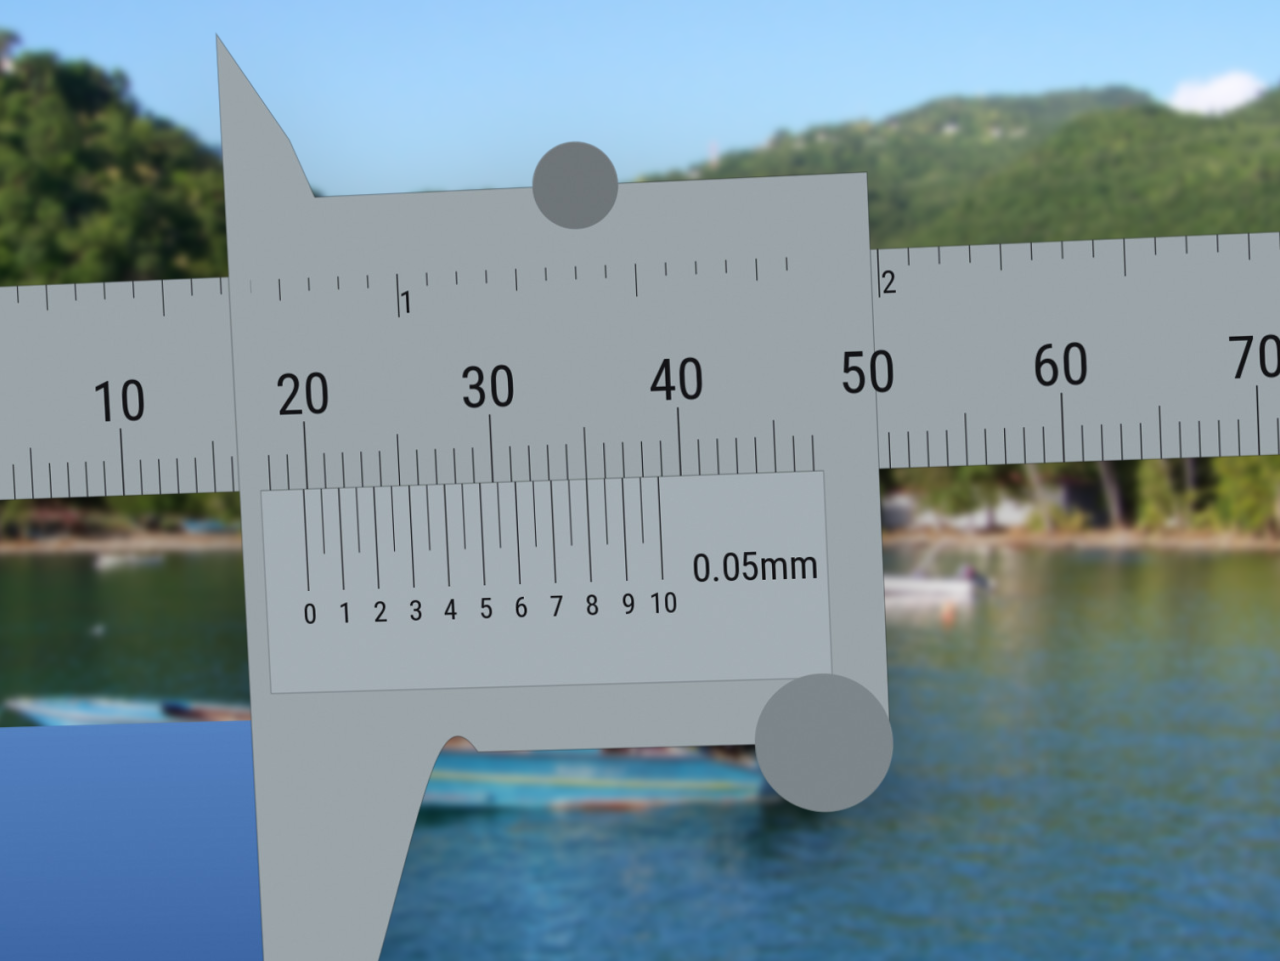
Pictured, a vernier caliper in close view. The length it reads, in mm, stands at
19.8 mm
